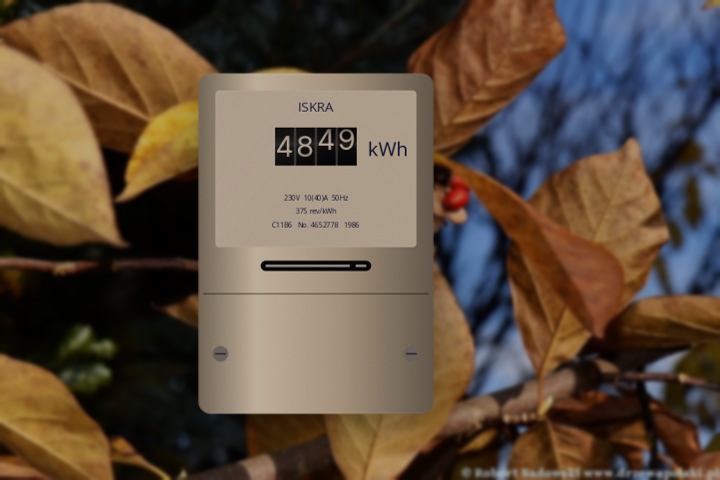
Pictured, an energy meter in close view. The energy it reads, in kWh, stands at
4849 kWh
